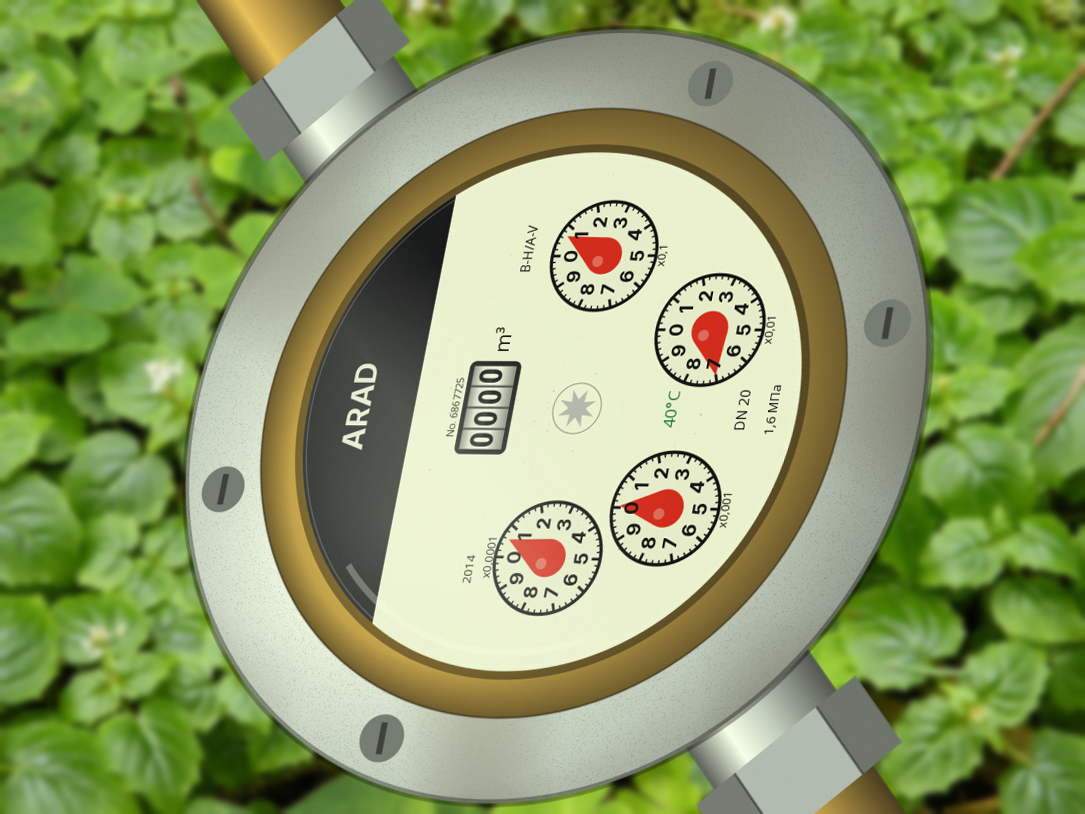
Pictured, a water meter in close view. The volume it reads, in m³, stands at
0.0700 m³
